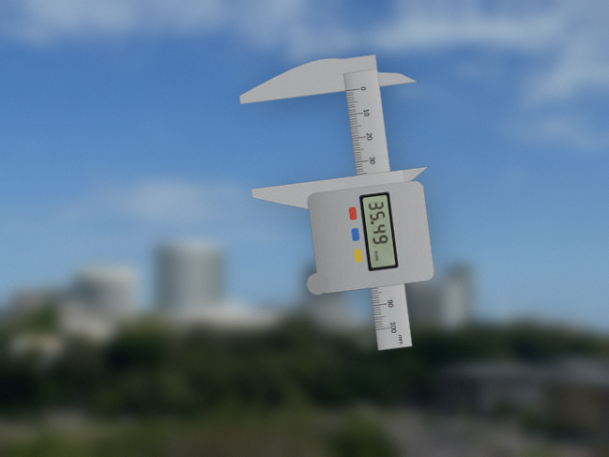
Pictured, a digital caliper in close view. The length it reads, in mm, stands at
35.49 mm
